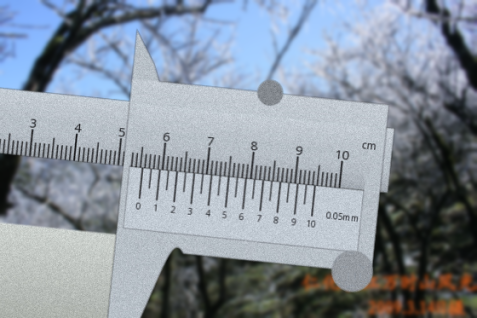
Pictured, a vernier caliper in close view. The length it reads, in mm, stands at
55.5 mm
